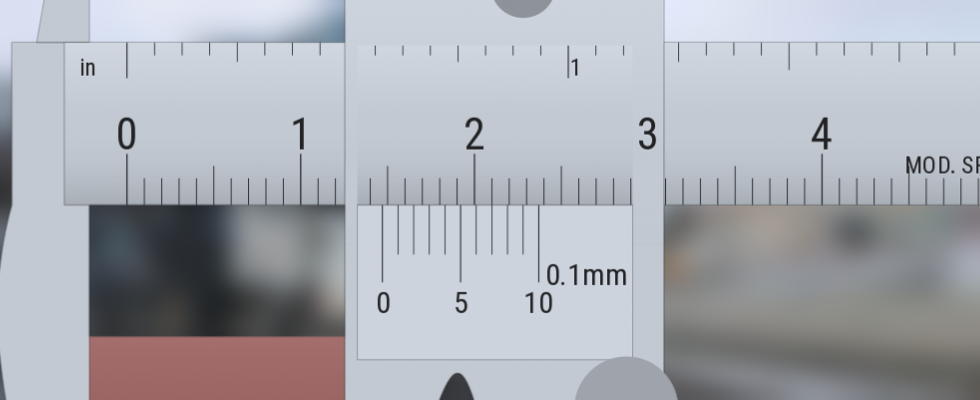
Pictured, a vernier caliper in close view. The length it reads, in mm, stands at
14.7 mm
